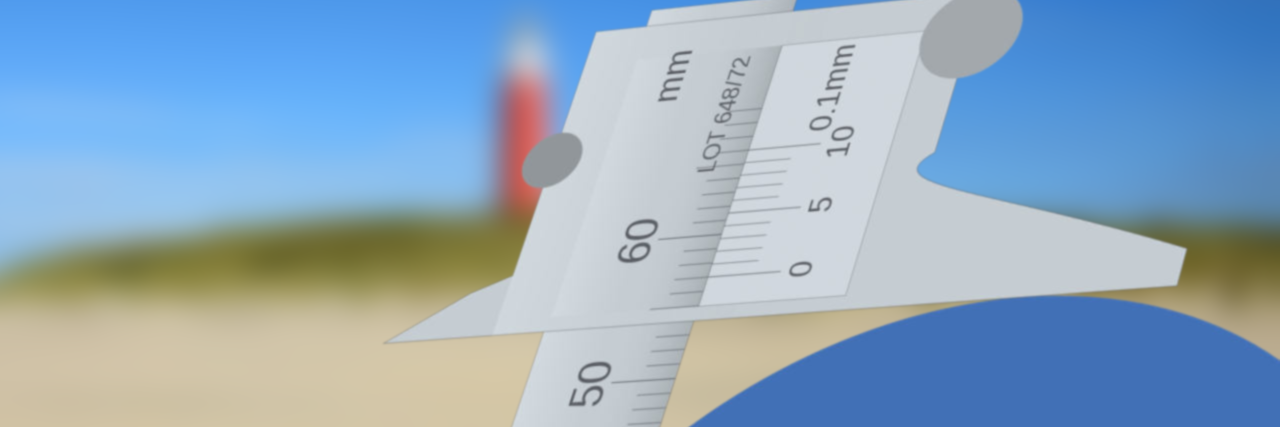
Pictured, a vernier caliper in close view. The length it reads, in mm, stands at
57.0 mm
